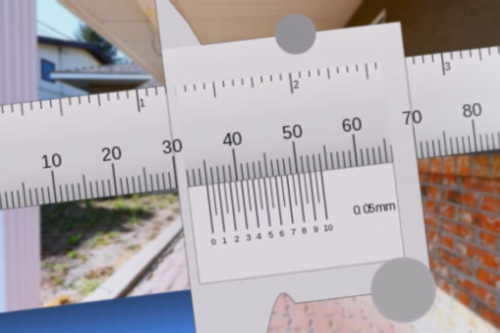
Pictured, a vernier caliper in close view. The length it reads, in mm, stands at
35.0 mm
